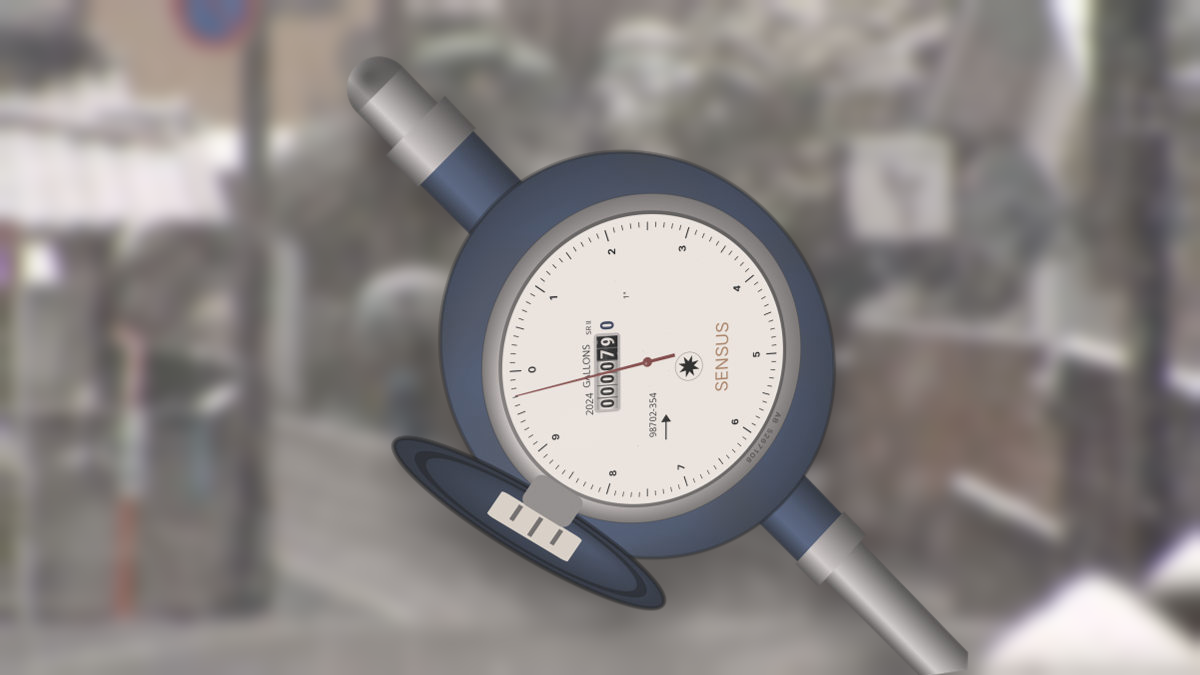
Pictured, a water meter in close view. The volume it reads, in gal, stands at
789.7 gal
